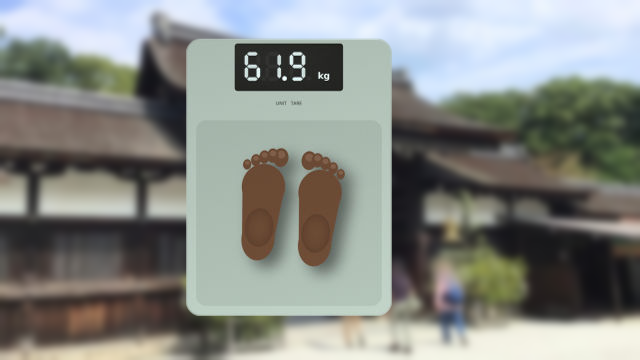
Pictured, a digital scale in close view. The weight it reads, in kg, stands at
61.9 kg
